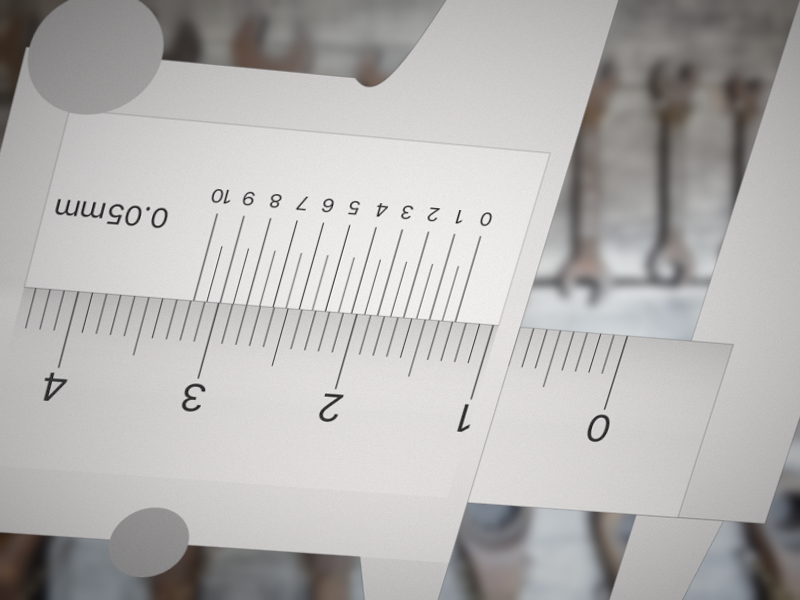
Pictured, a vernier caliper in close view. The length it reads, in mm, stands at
12.8 mm
